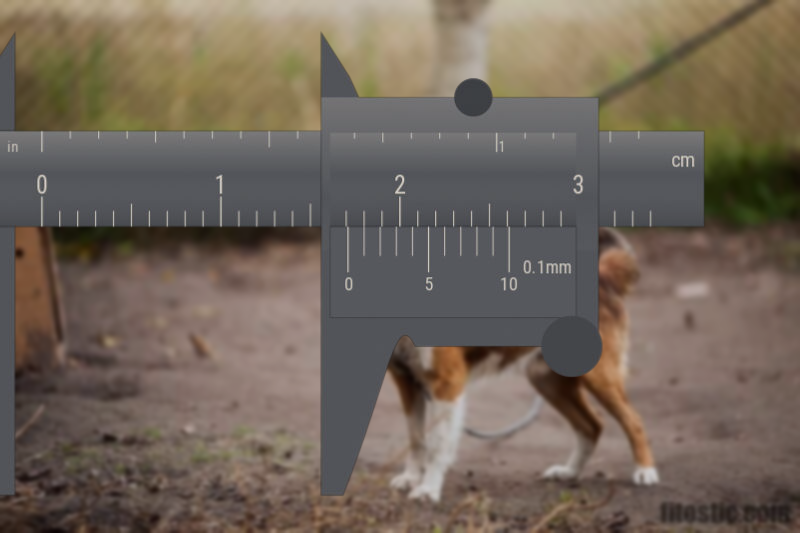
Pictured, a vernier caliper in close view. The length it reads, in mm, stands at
17.1 mm
